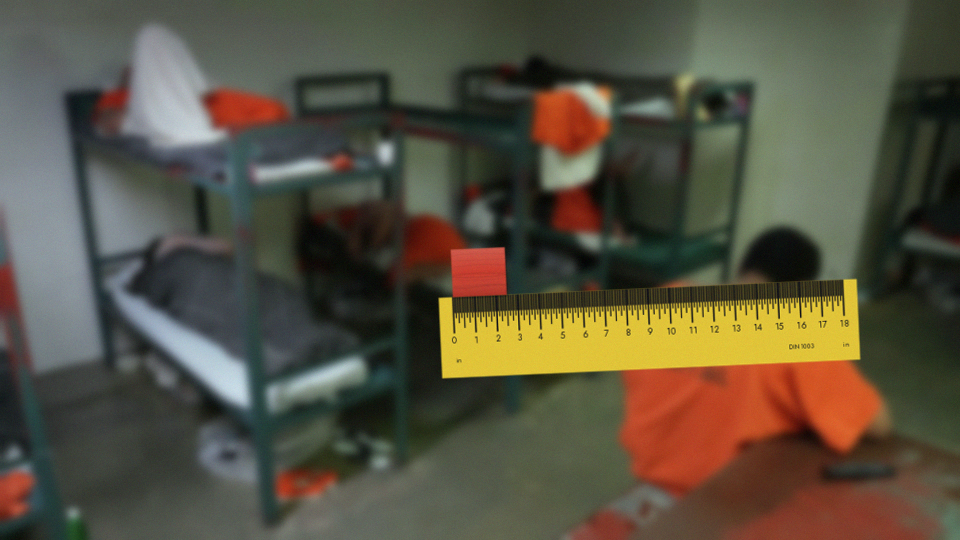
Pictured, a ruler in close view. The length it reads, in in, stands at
2.5 in
